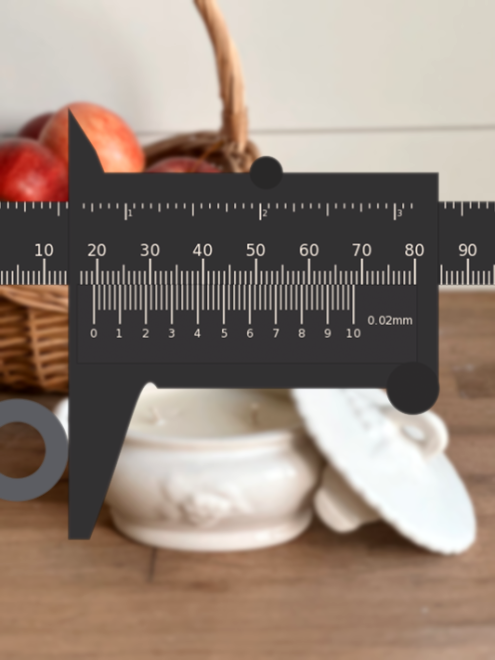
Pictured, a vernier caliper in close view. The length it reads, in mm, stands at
19.4 mm
